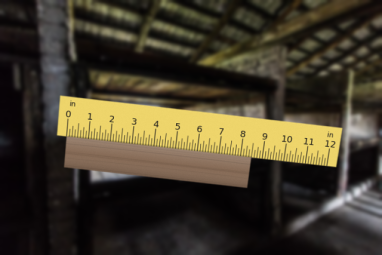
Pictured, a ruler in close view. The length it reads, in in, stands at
8.5 in
